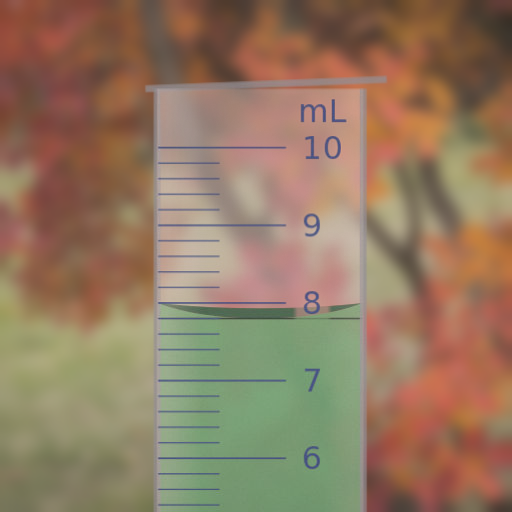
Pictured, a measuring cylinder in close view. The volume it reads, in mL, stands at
7.8 mL
